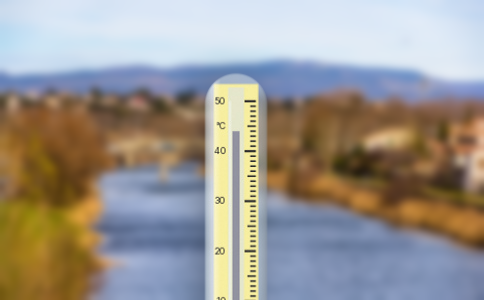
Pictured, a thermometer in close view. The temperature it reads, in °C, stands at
44 °C
